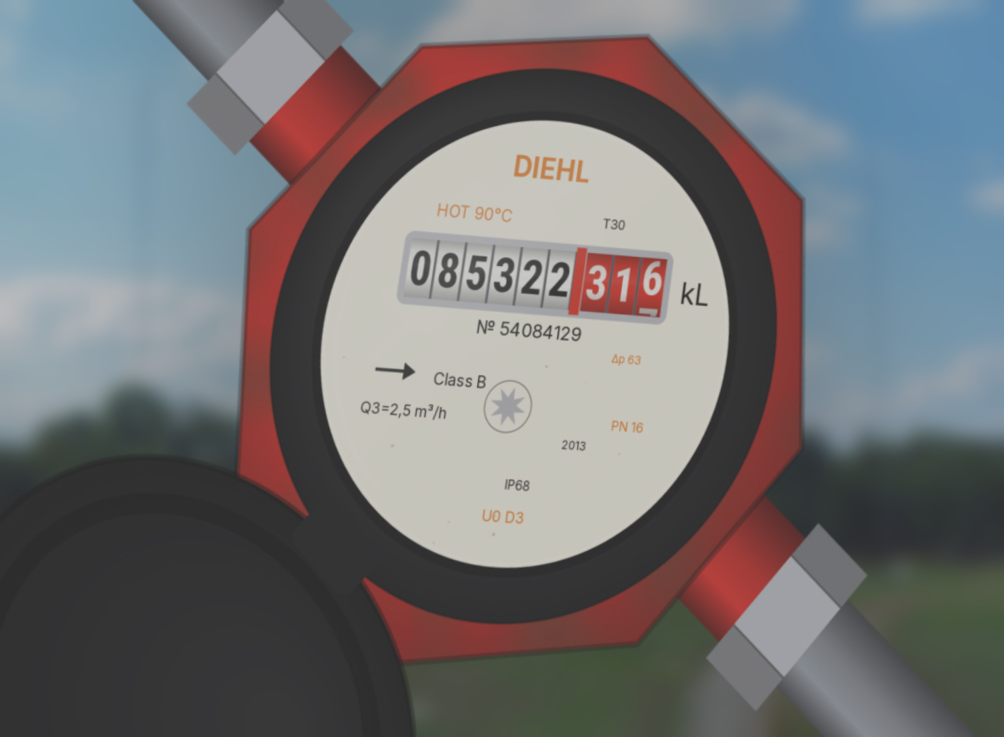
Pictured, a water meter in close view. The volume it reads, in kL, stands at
85322.316 kL
